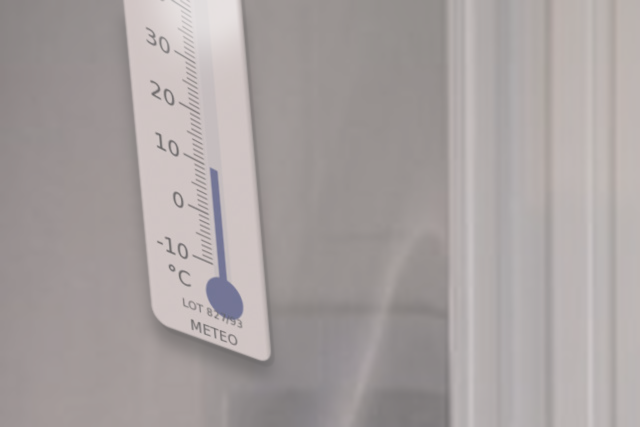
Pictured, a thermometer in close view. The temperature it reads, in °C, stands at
10 °C
